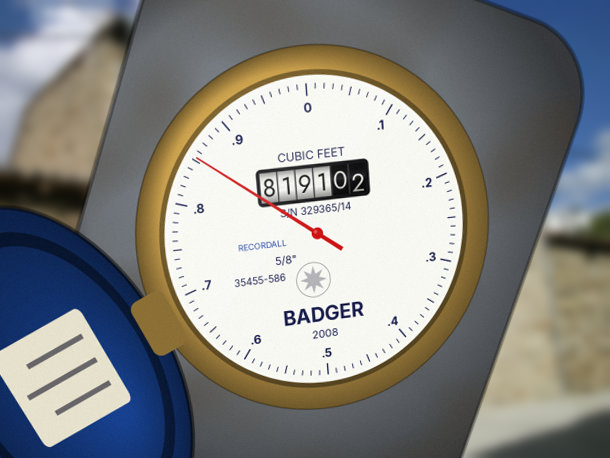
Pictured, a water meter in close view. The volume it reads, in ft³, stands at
819101.85 ft³
